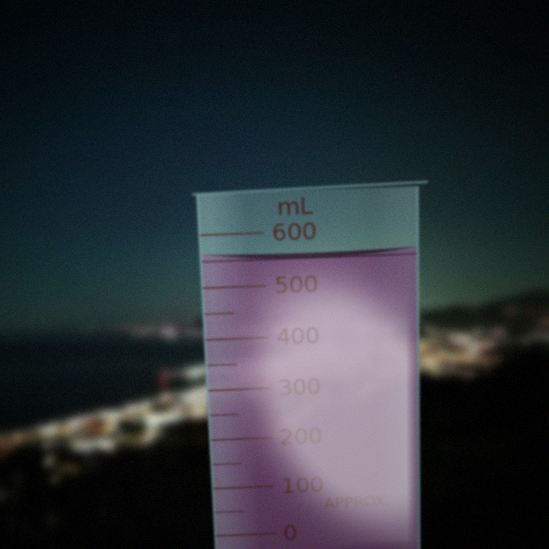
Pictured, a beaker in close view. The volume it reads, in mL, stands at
550 mL
